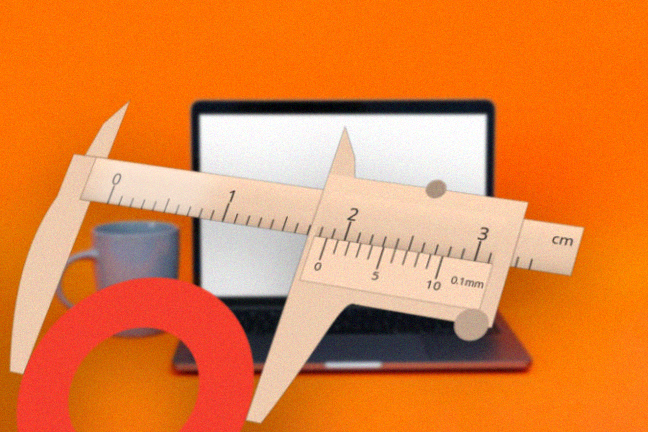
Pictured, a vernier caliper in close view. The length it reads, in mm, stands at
18.6 mm
